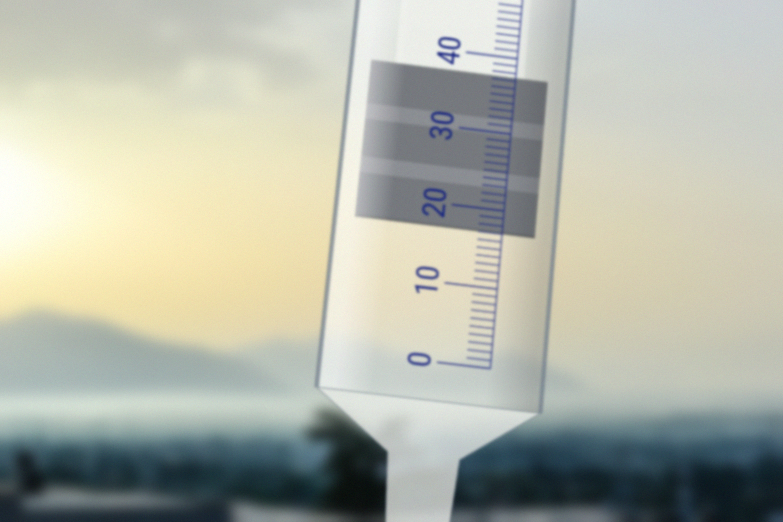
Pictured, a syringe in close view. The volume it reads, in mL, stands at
17 mL
